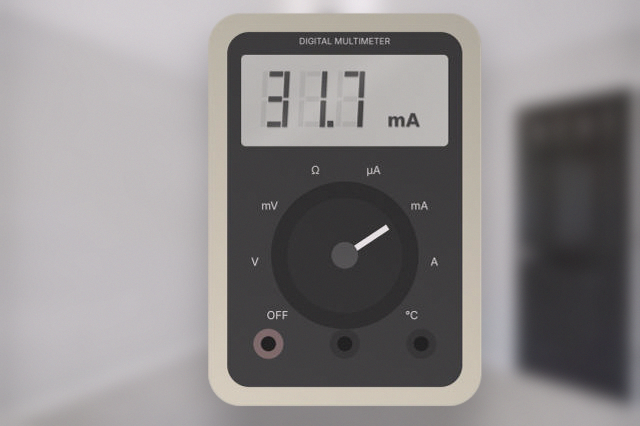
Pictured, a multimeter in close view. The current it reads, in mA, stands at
31.7 mA
